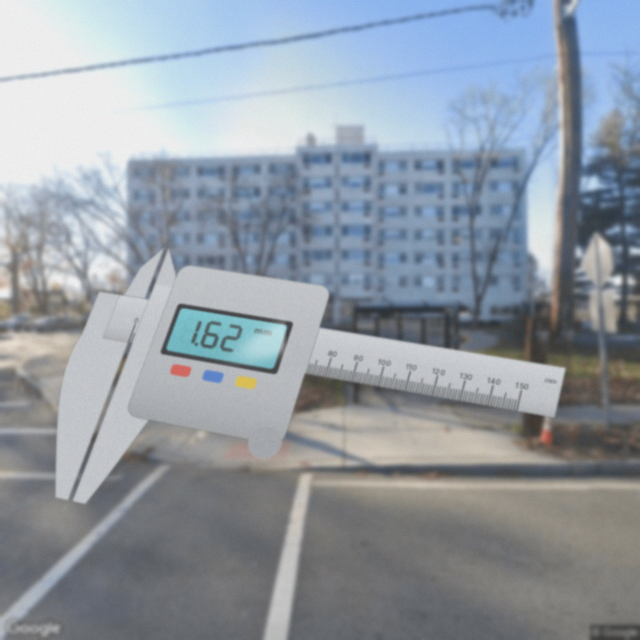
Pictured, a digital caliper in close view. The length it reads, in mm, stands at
1.62 mm
